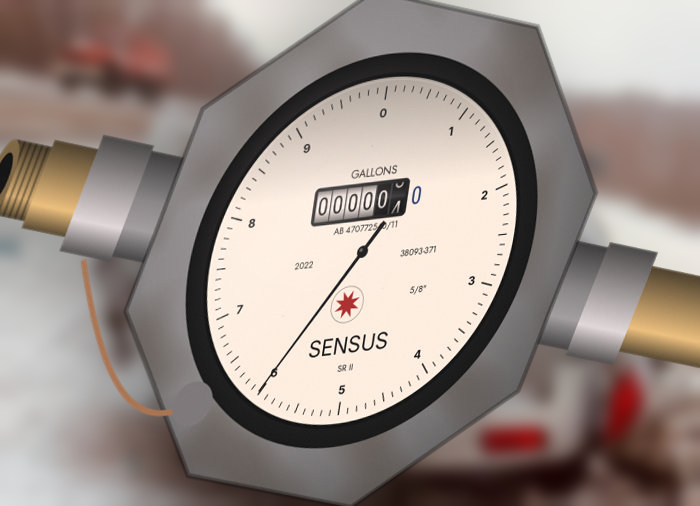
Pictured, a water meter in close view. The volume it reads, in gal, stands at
36.0 gal
